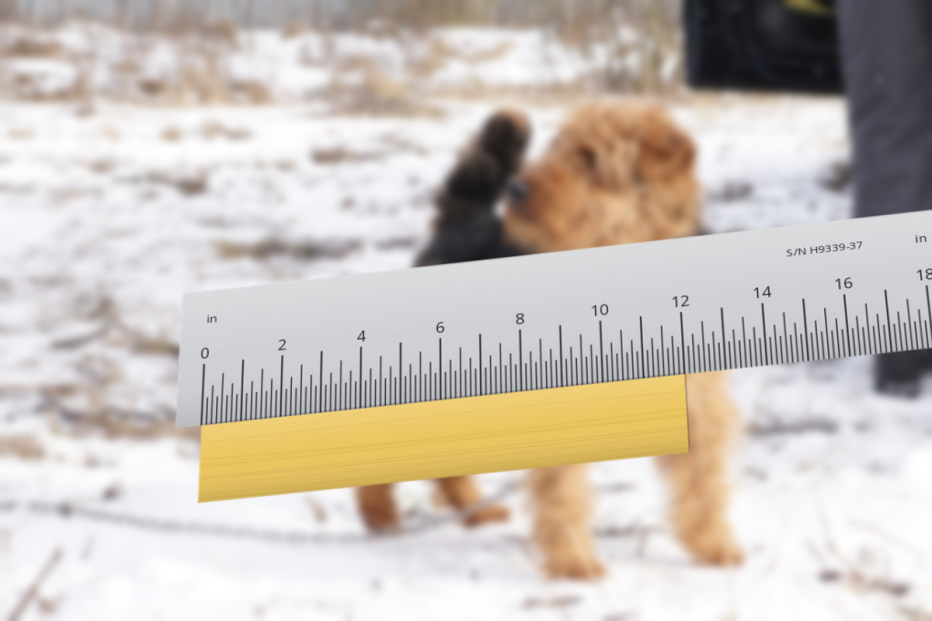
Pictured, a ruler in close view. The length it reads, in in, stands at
12 in
